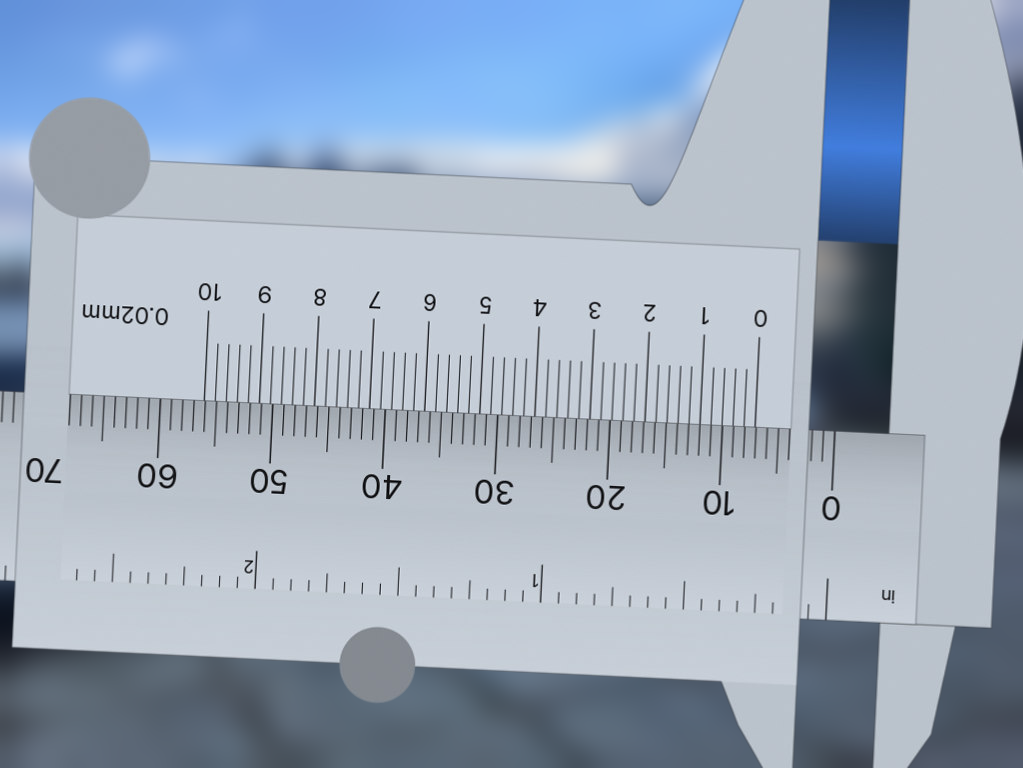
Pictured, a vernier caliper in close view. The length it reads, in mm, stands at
7.1 mm
